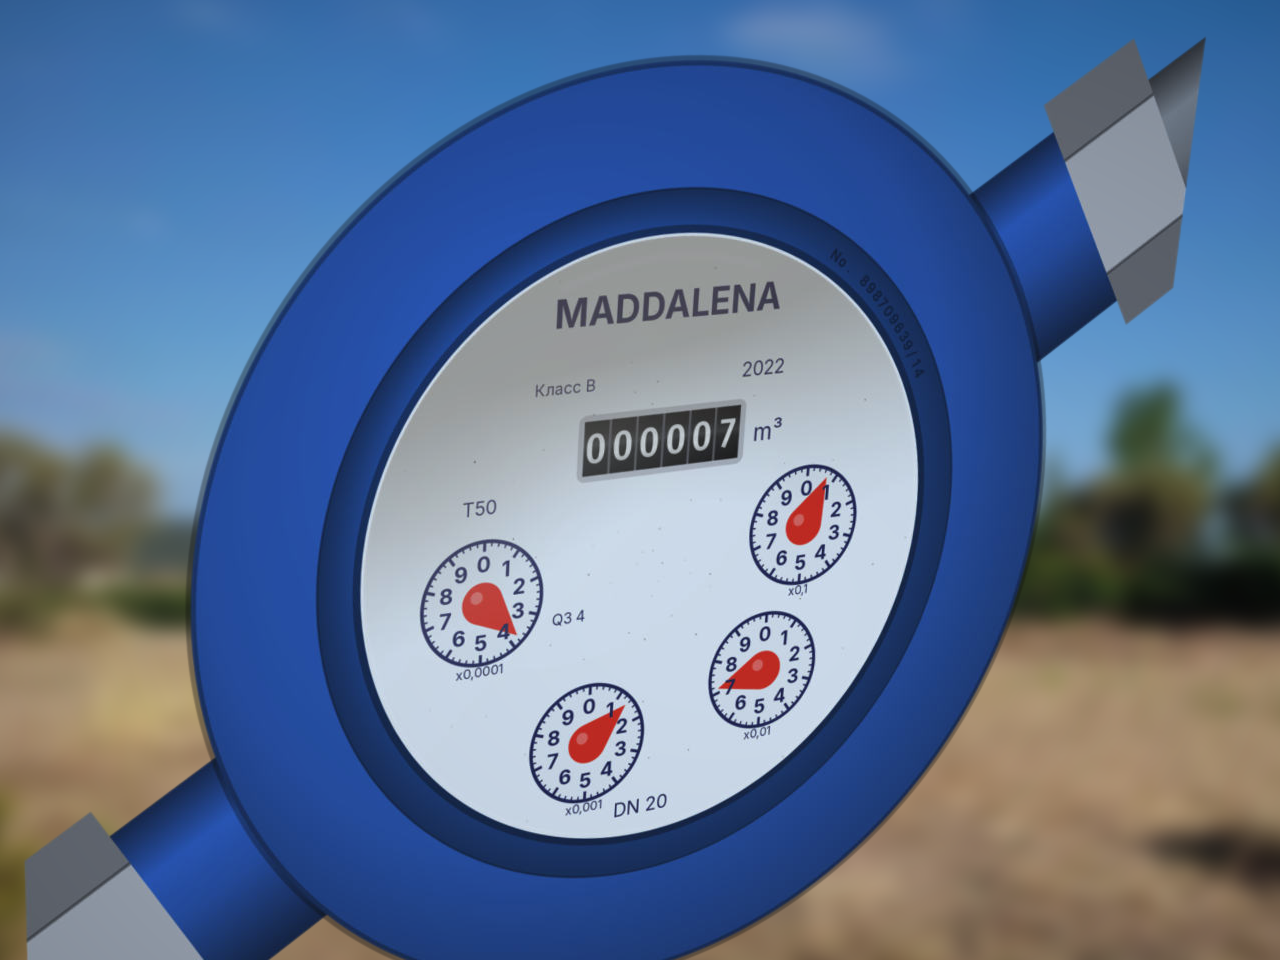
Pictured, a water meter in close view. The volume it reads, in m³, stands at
7.0713 m³
